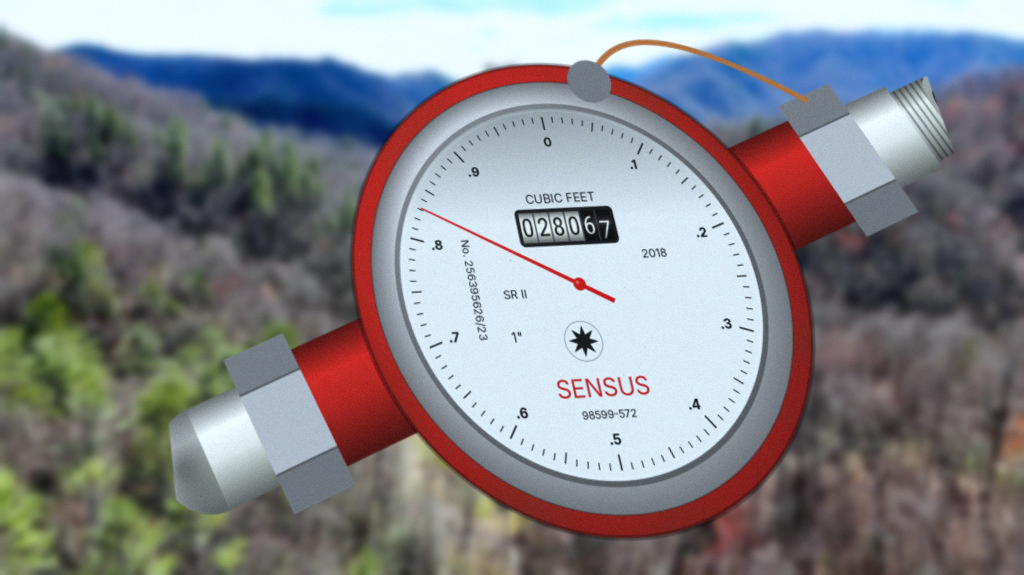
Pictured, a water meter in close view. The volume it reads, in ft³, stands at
28066.83 ft³
